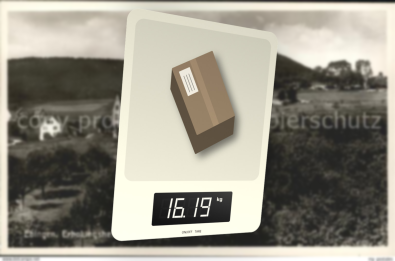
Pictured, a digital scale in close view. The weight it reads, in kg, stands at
16.19 kg
